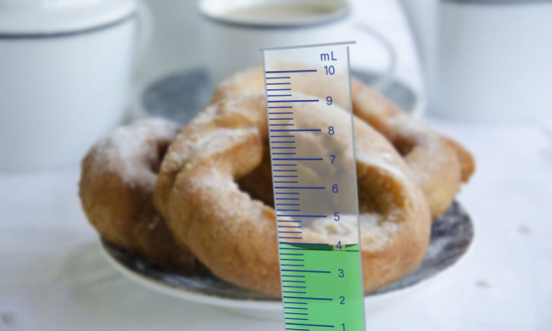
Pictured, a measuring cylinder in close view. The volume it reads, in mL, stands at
3.8 mL
